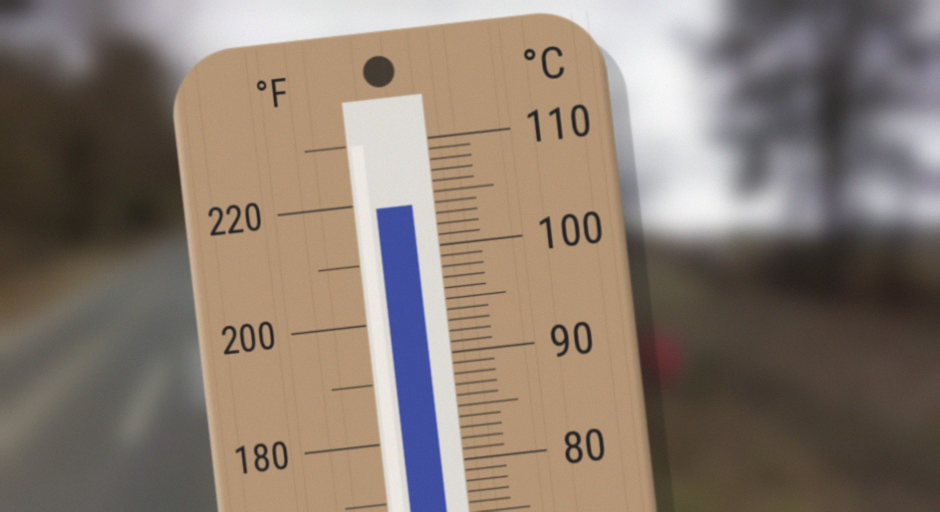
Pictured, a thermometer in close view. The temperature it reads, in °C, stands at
104 °C
